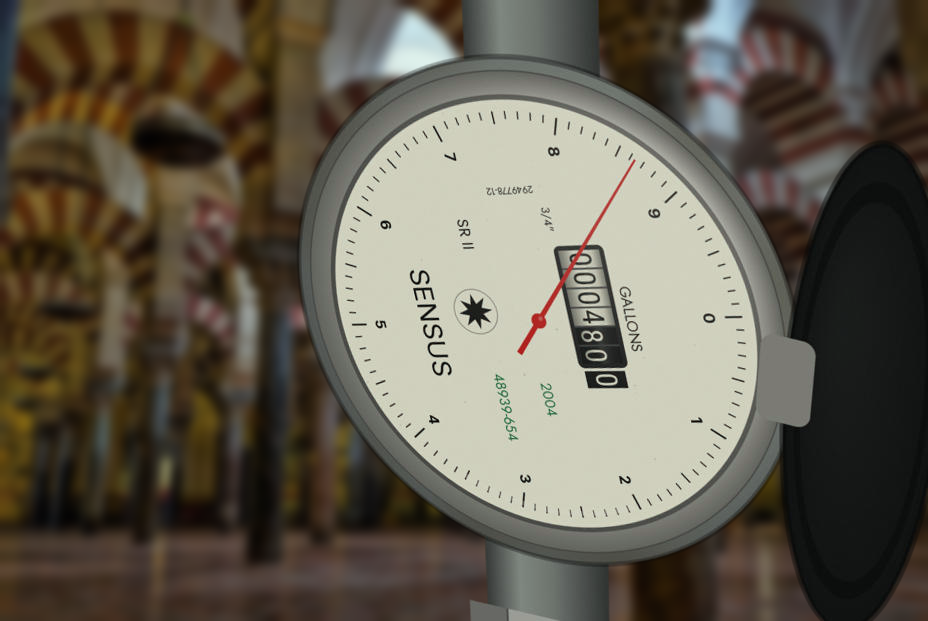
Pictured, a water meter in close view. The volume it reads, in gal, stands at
4798.6 gal
